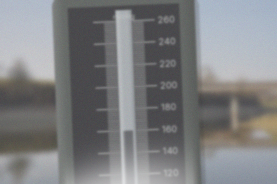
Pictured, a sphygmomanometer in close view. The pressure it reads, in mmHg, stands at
160 mmHg
